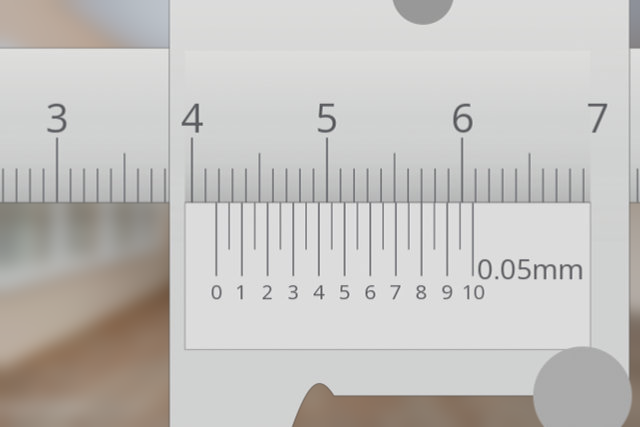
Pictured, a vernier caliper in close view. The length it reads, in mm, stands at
41.8 mm
